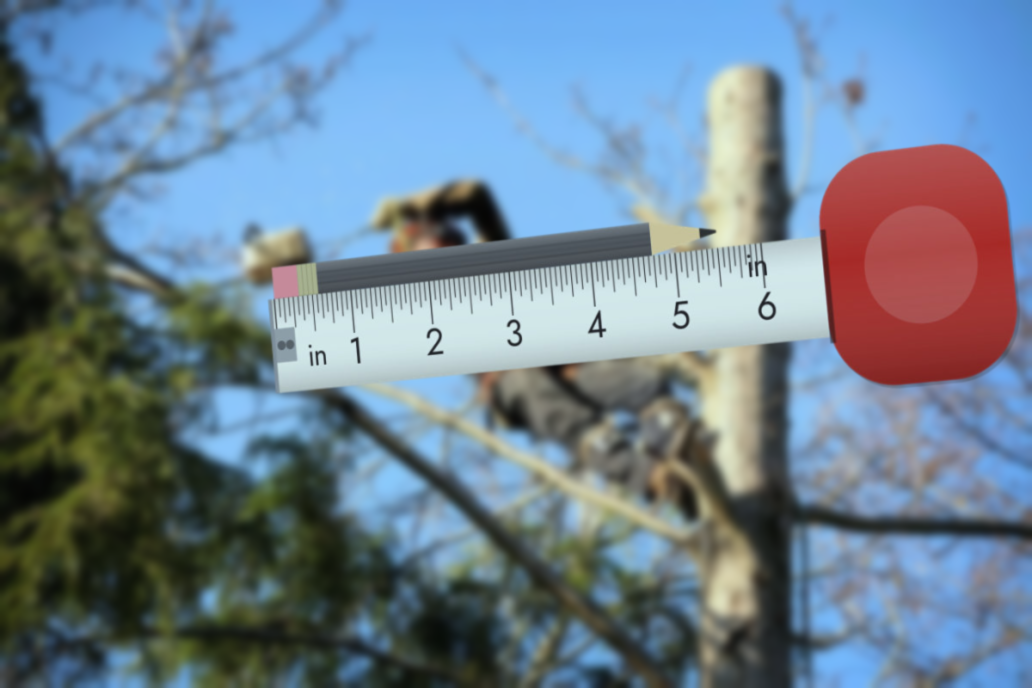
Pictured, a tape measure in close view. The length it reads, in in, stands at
5.5 in
